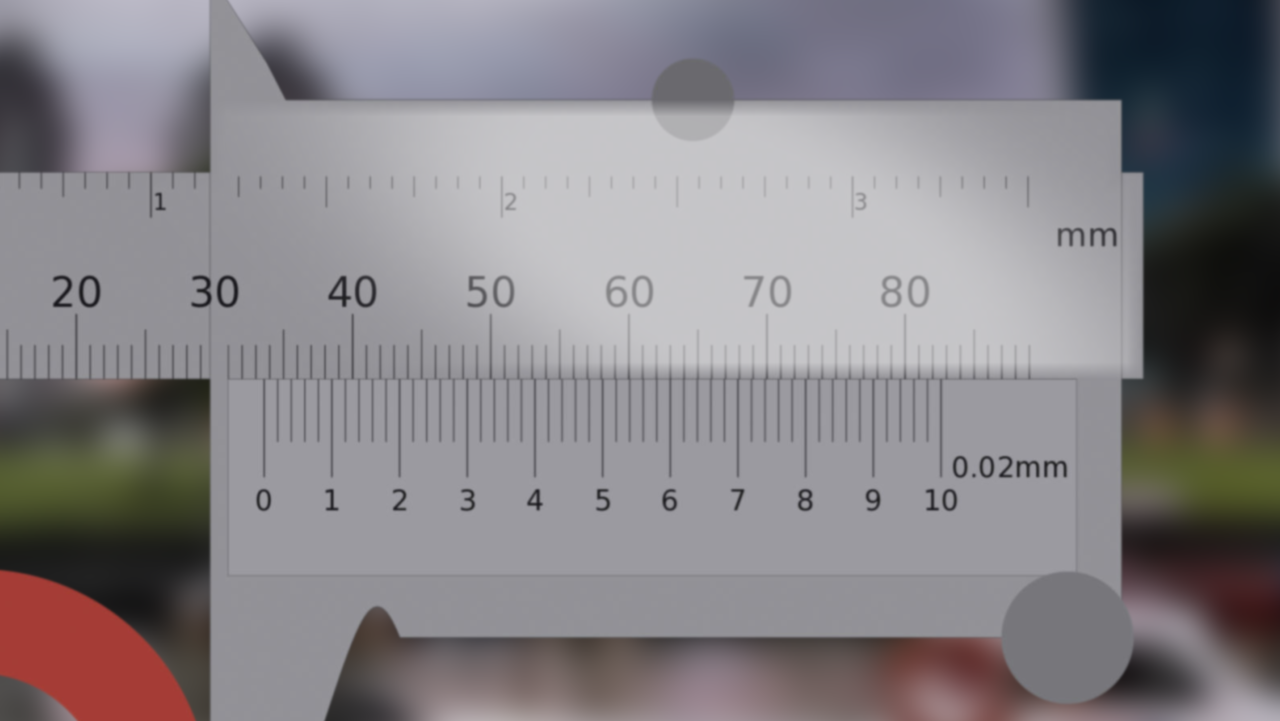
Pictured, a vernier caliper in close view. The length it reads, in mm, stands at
33.6 mm
